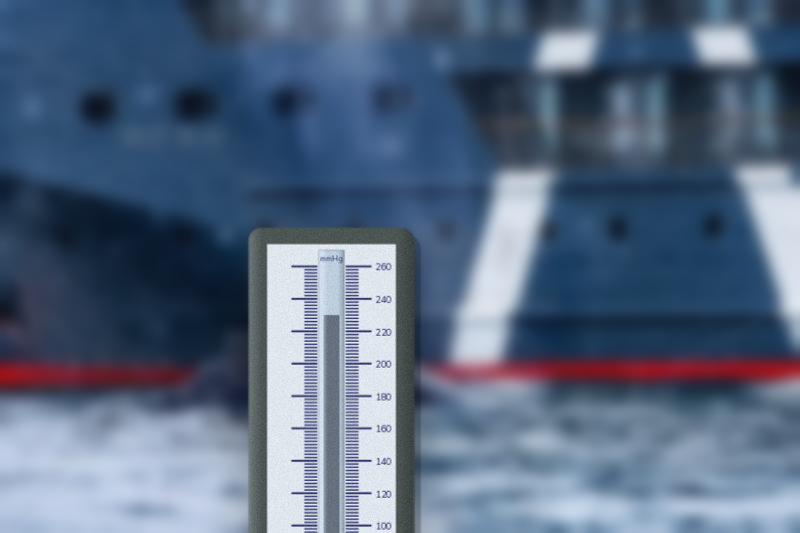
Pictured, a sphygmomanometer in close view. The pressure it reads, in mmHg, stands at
230 mmHg
